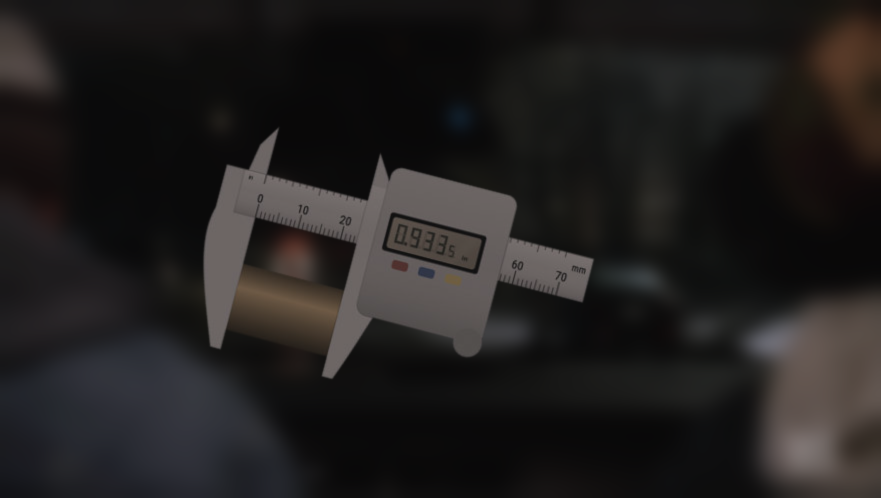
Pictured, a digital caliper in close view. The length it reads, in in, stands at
0.9335 in
